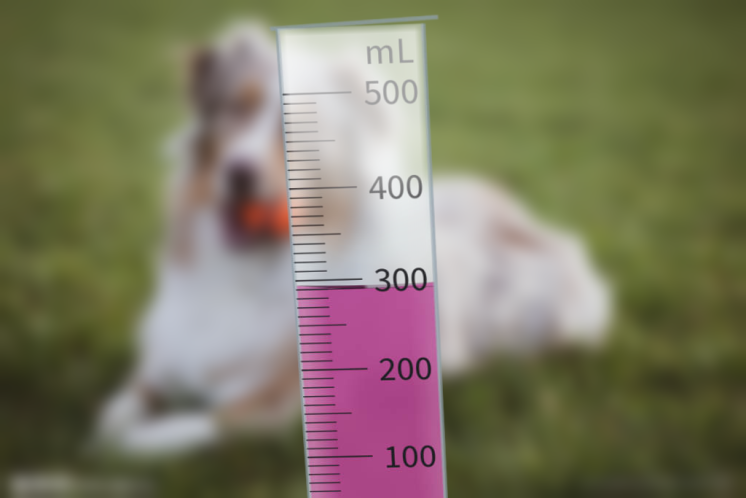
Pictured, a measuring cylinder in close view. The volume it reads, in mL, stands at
290 mL
